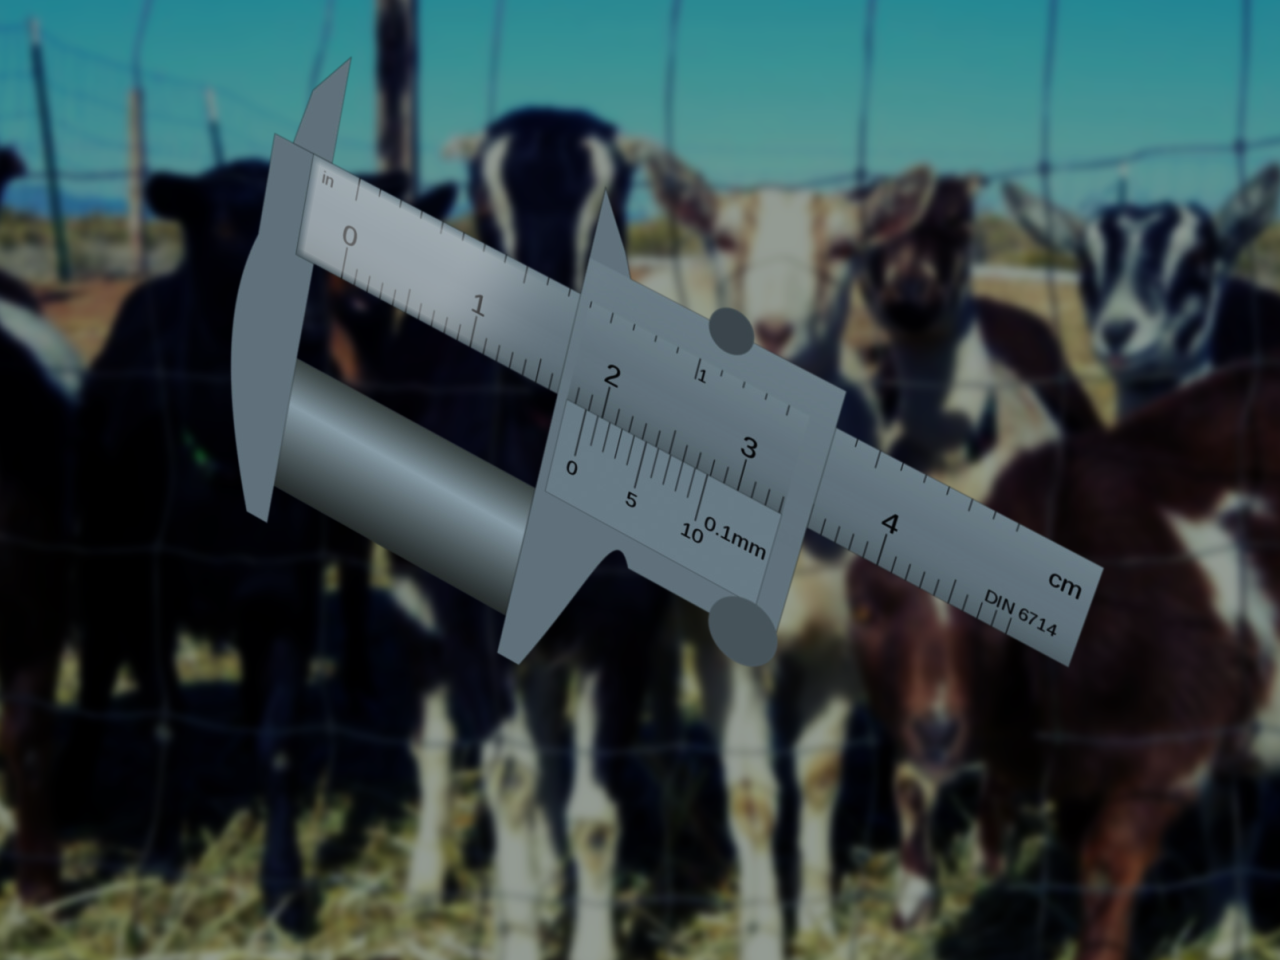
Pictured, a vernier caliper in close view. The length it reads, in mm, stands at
18.8 mm
